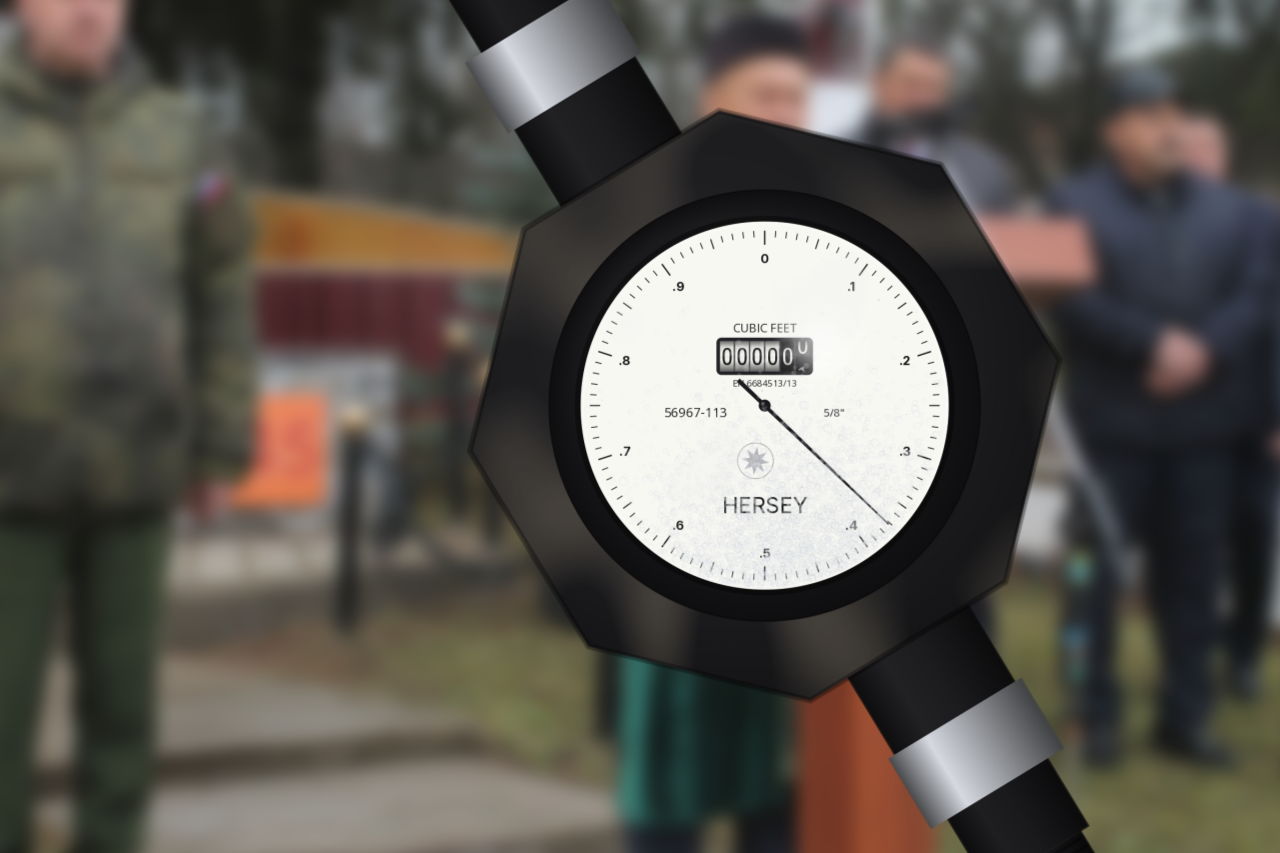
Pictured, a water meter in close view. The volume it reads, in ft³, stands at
0.37 ft³
